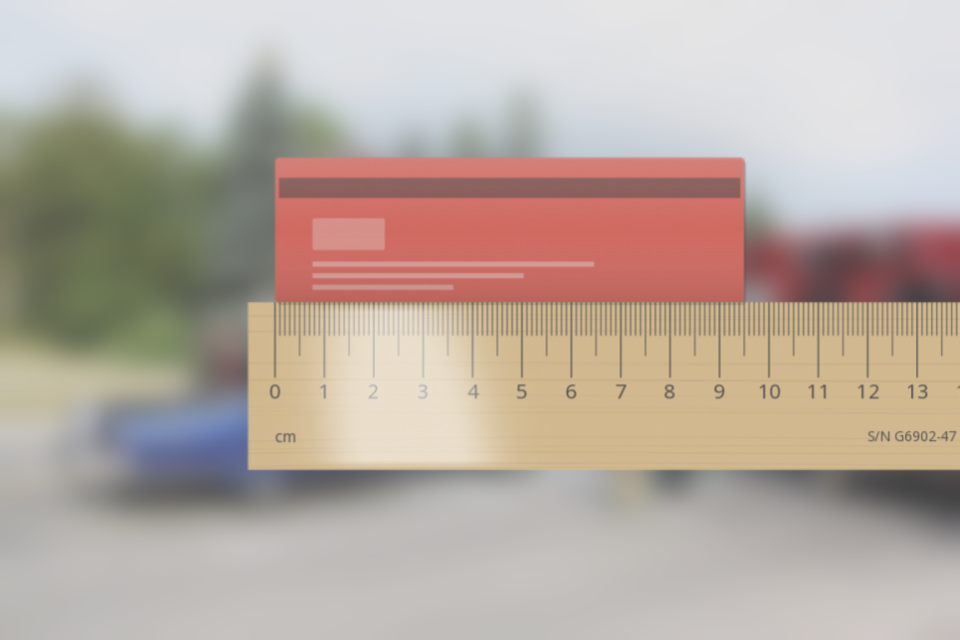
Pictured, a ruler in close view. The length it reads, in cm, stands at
9.5 cm
